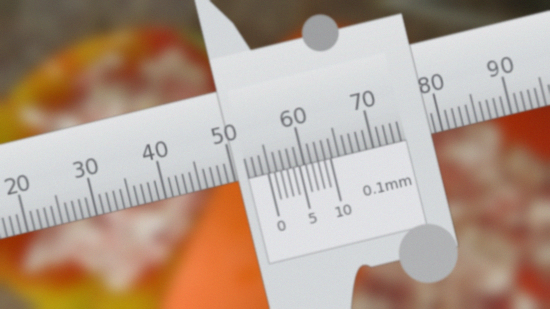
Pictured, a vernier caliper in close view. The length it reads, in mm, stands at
54.8 mm
